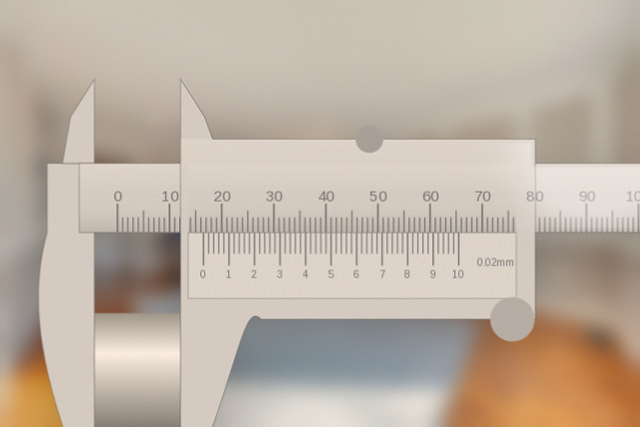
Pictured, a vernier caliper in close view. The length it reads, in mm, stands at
16.5 mm
